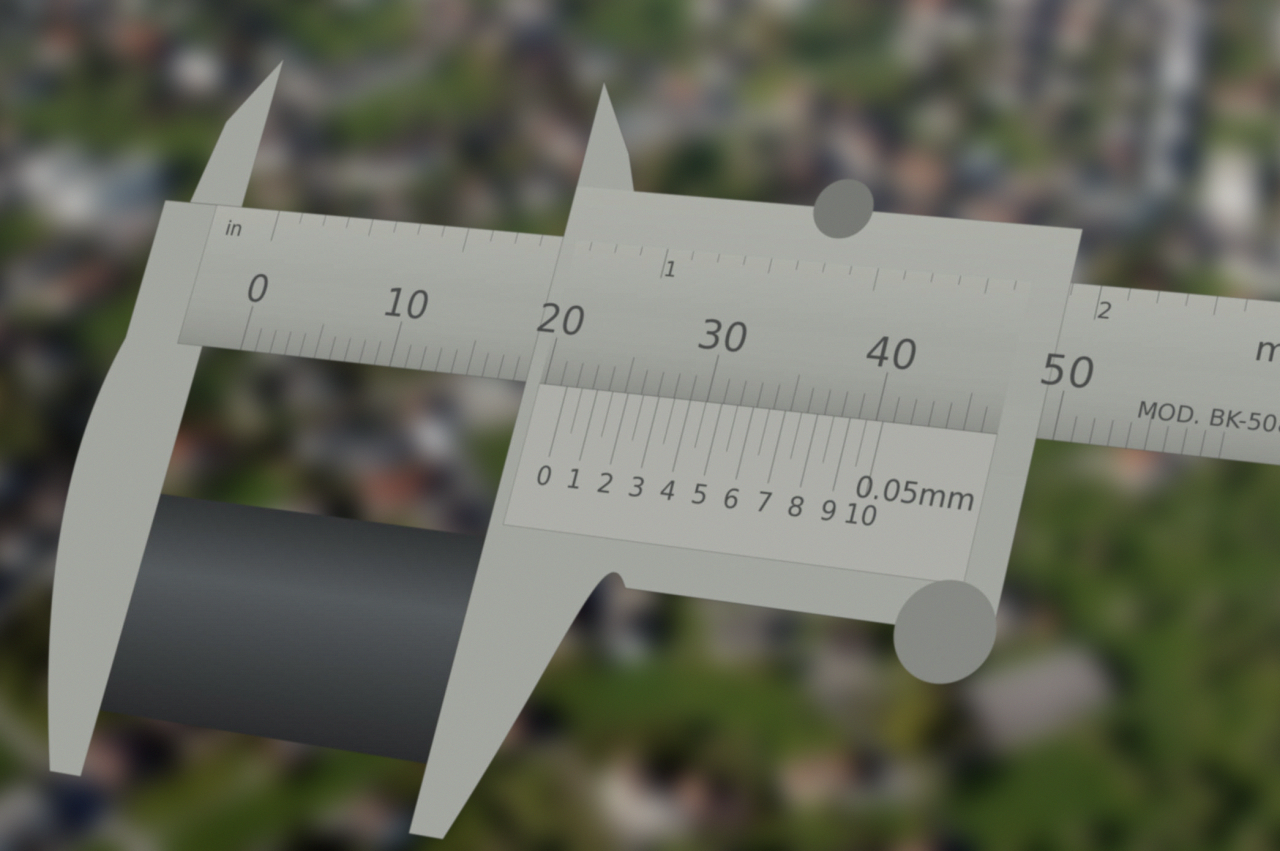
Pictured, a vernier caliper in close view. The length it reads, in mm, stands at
21.4 mm
